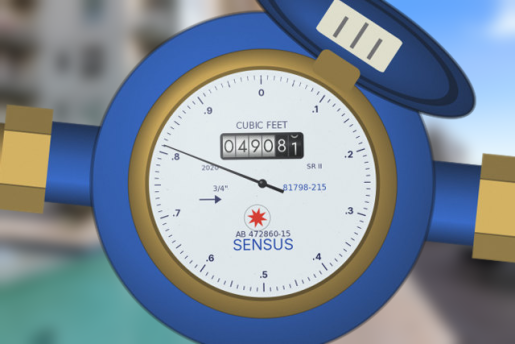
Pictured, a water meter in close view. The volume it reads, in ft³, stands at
49080.81 ft³
